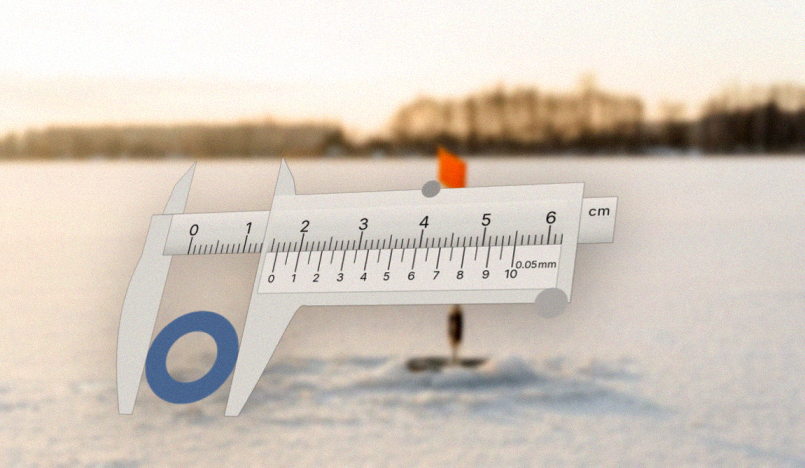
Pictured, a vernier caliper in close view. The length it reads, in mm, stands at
16.0 mm
